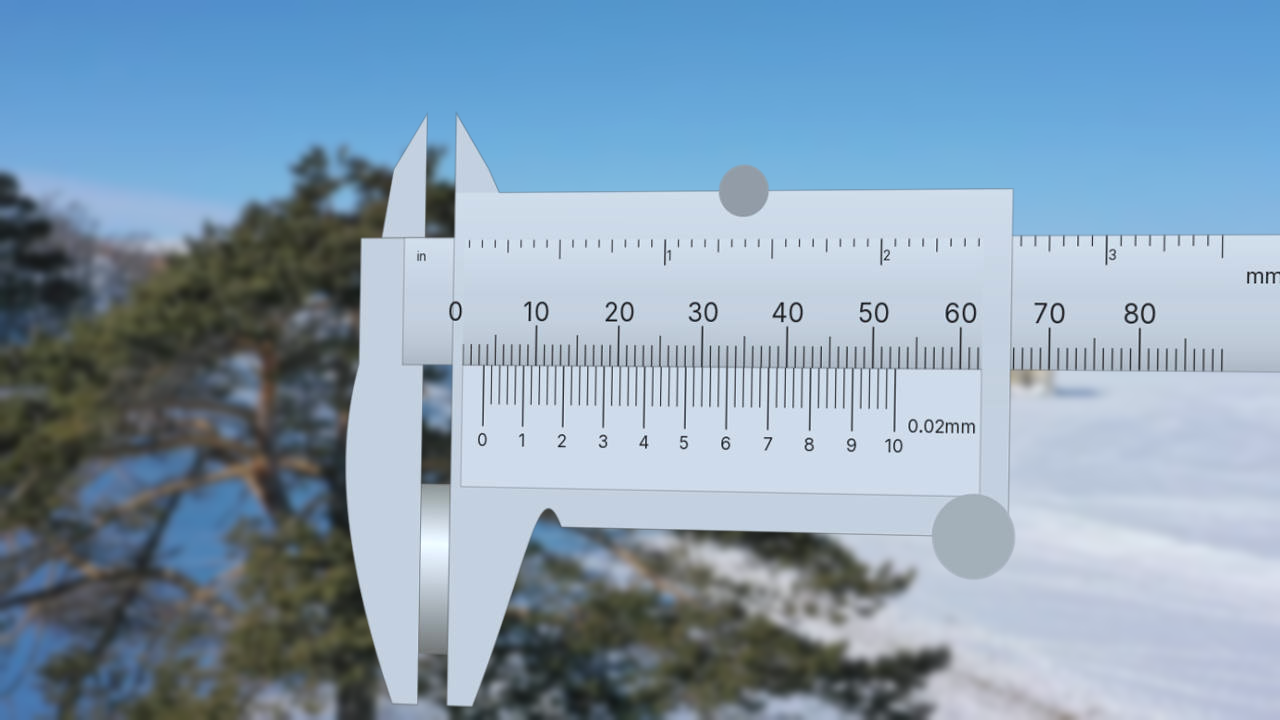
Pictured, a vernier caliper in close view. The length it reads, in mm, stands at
3.6 mm
